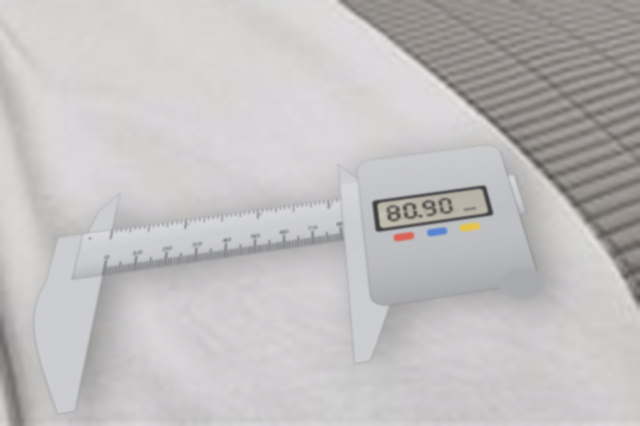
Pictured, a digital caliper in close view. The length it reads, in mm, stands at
80.90 mm
